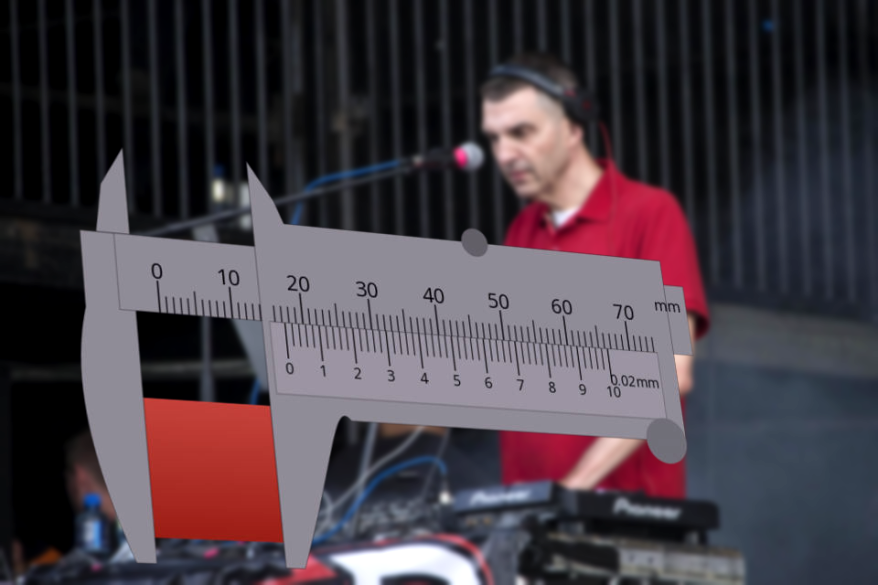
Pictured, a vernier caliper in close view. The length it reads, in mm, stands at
17.4 mm
